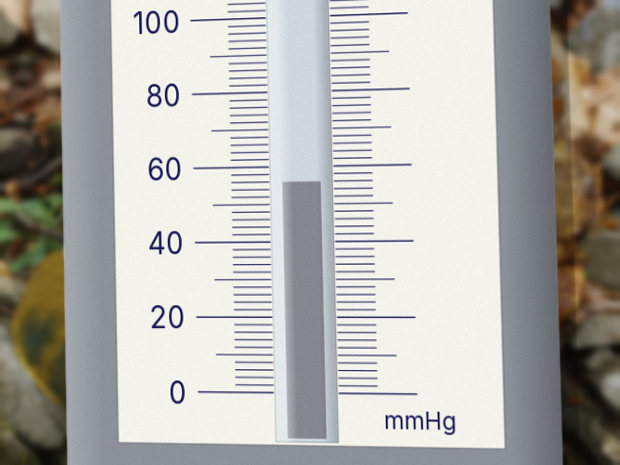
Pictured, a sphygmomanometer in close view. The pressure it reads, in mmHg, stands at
56 mmHg
